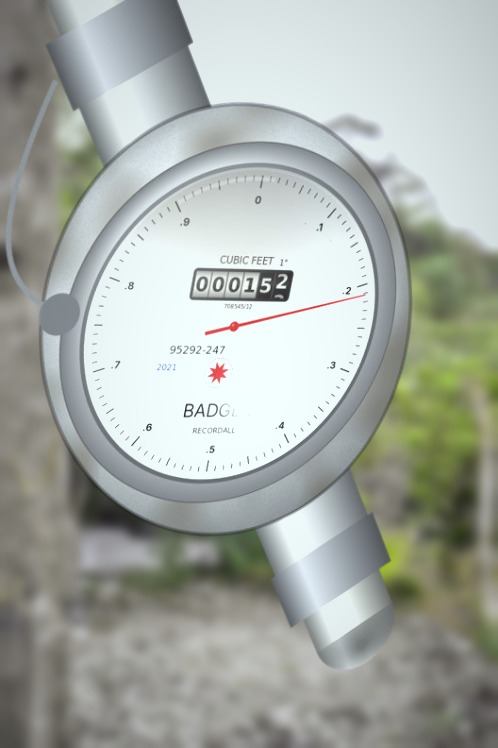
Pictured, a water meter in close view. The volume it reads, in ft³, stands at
152.21 ft³
